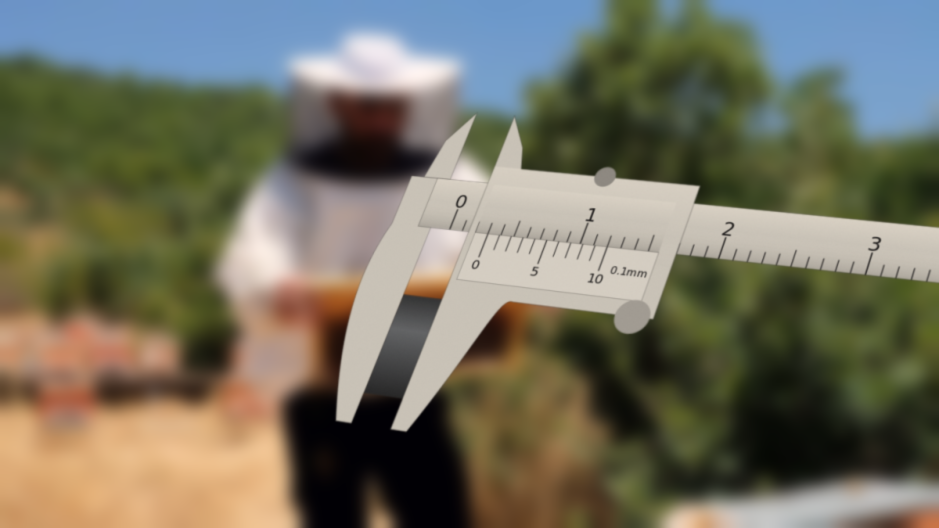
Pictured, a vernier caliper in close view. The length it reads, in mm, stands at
3.0 mm
